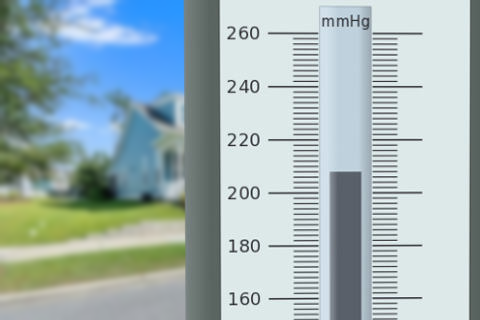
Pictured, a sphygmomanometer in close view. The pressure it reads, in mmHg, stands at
208 mmHg
